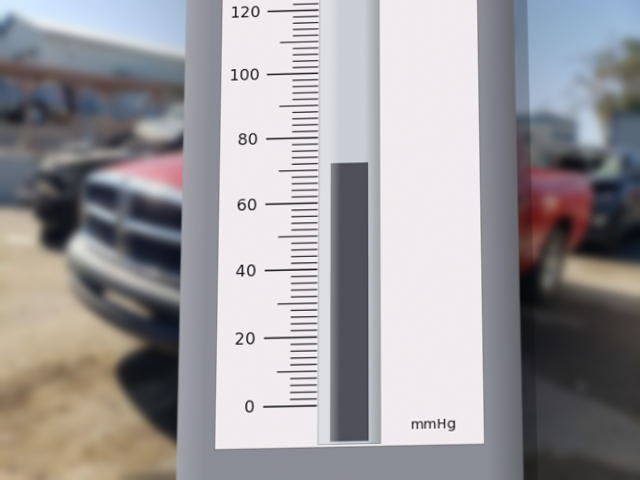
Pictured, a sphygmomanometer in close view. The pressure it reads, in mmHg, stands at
72 mmHg
